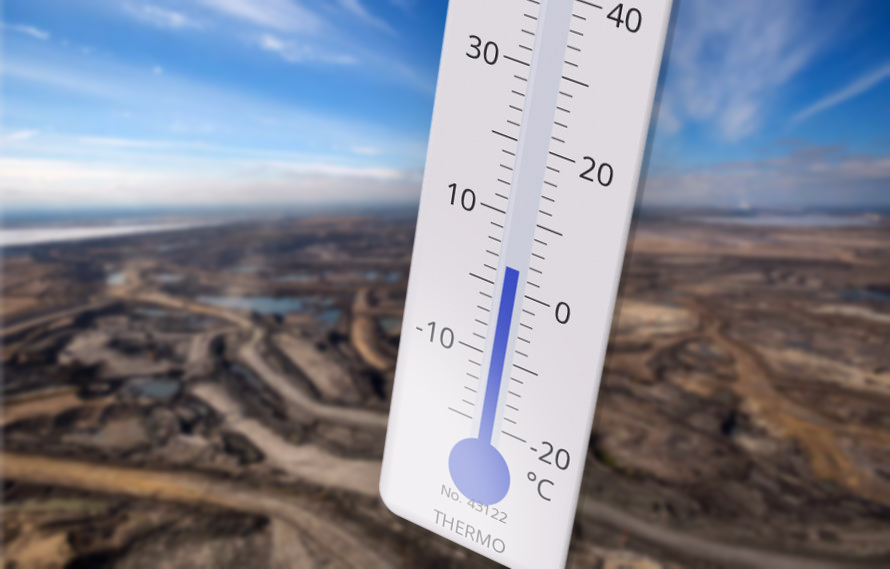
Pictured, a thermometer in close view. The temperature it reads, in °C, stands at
3 °C
